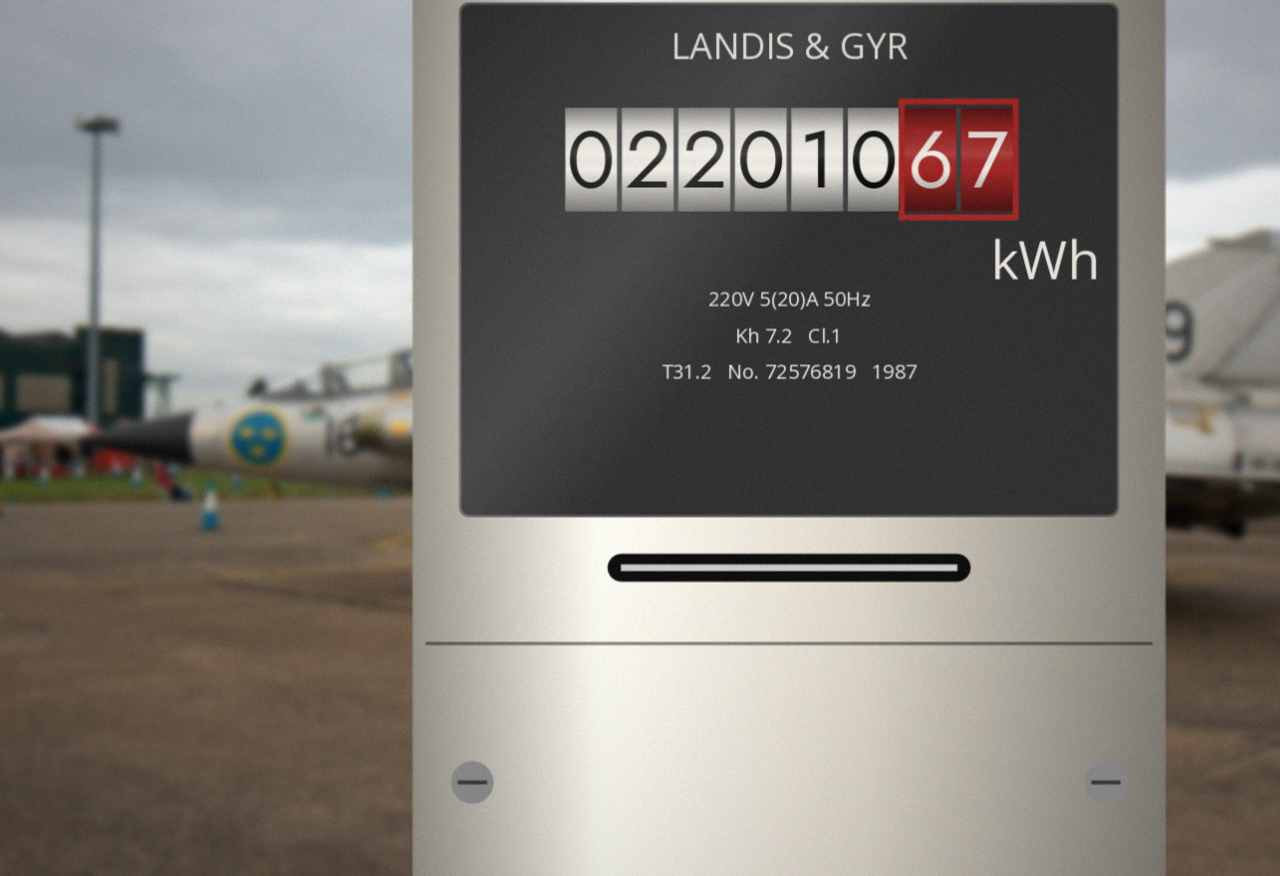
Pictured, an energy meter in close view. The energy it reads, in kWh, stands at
22010.67 kWh
